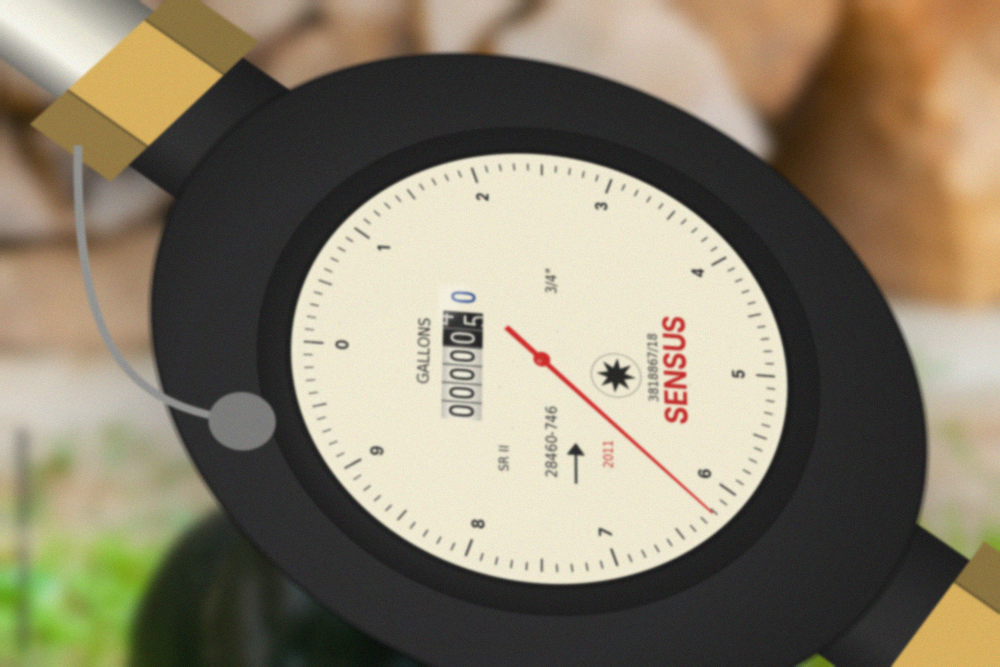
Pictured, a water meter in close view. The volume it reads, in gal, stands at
46.2 gal
